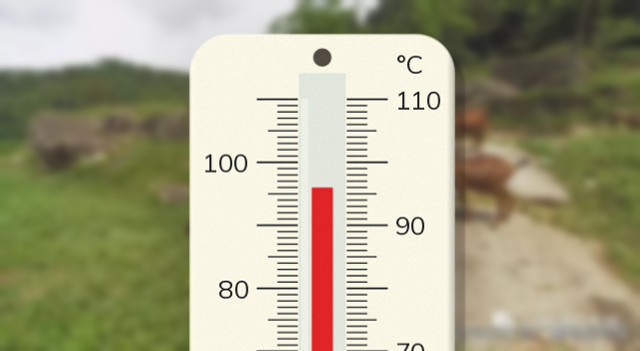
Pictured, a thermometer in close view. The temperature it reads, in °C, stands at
96 °C
